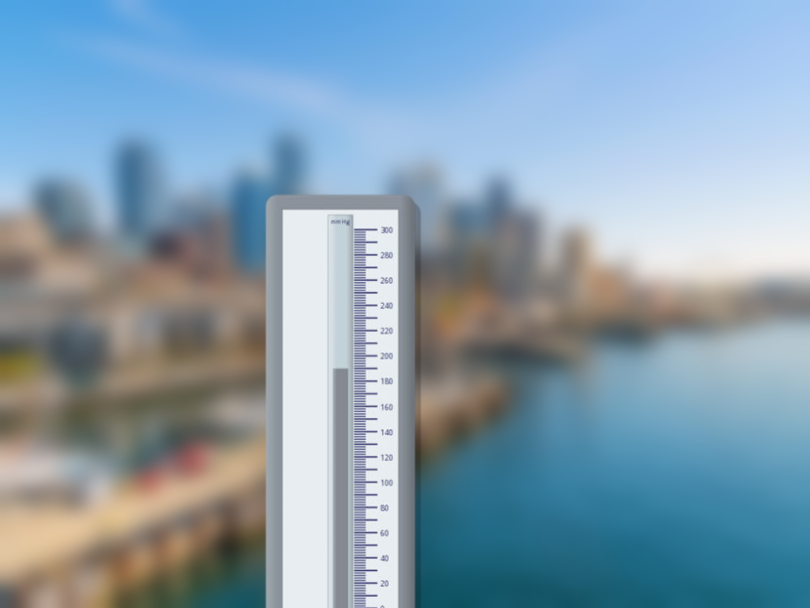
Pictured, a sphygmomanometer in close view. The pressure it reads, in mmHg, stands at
190 mmHg
